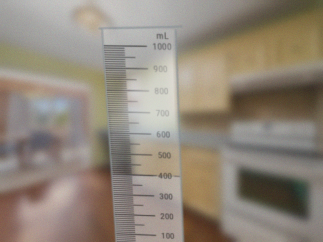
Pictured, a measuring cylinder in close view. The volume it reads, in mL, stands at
400 mL
